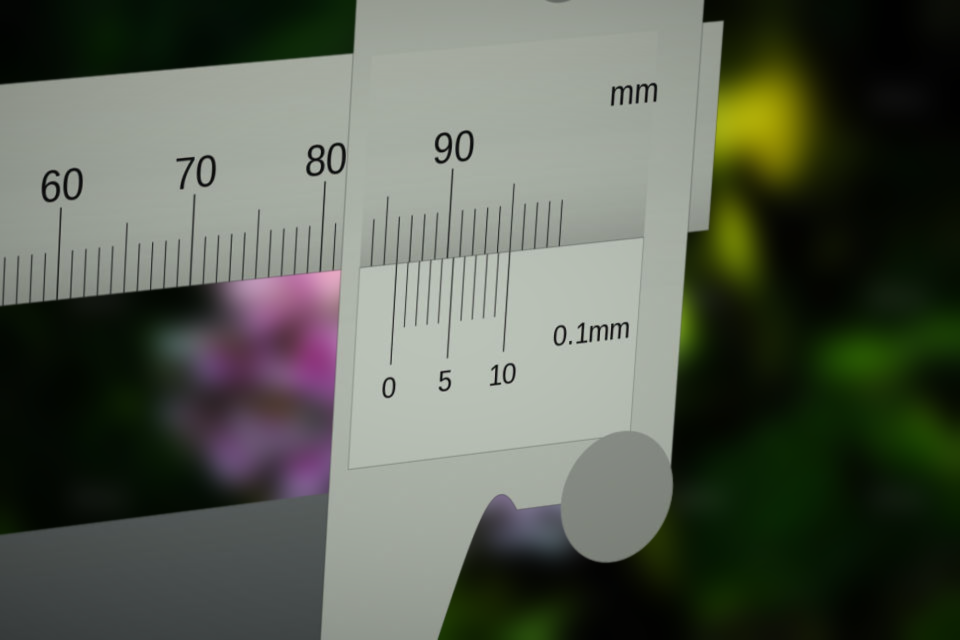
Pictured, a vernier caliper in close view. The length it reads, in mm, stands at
86.0 mm
